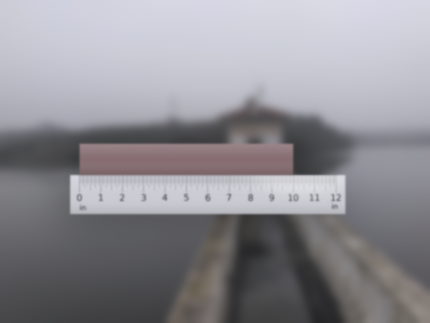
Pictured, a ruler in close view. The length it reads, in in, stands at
10 in
